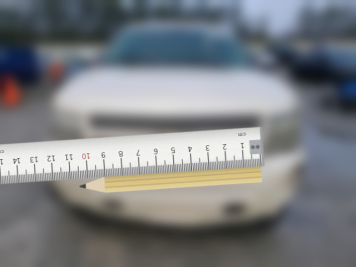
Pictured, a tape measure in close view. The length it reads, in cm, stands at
10.5 cm
